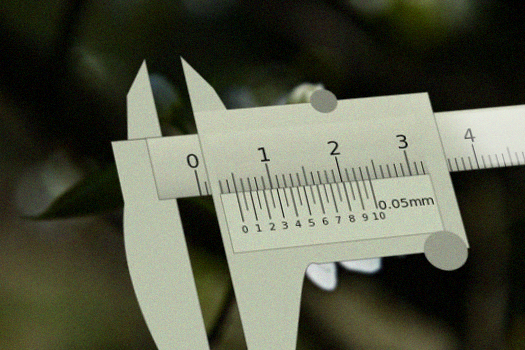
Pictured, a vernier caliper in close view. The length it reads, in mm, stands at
5.0 mm
